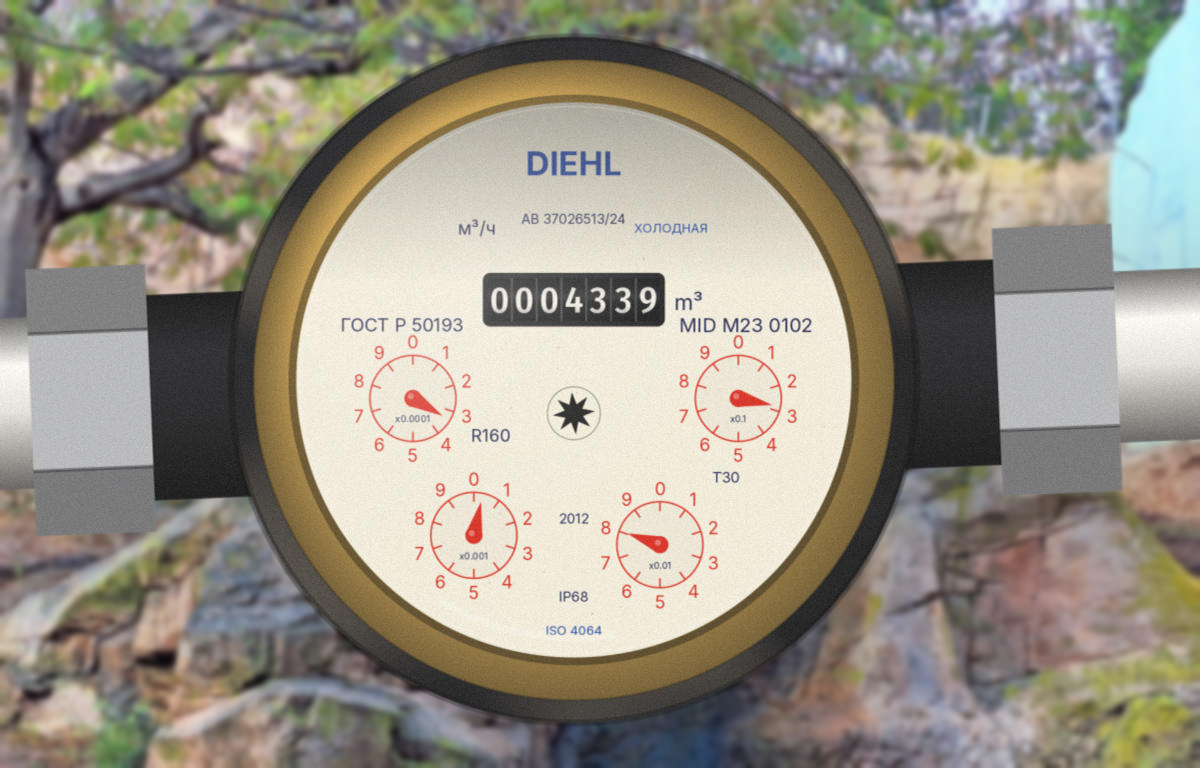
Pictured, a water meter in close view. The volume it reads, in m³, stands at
4339.2803 m³
